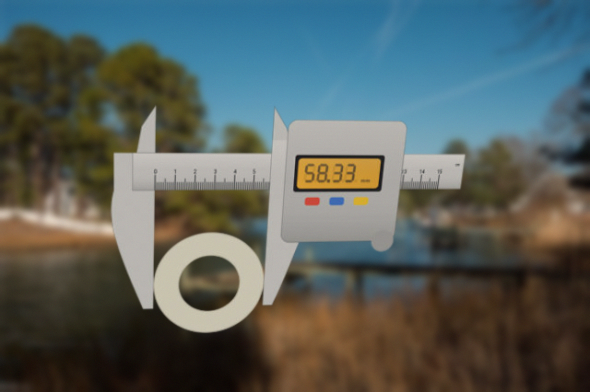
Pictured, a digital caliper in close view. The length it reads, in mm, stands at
58.33 mm
